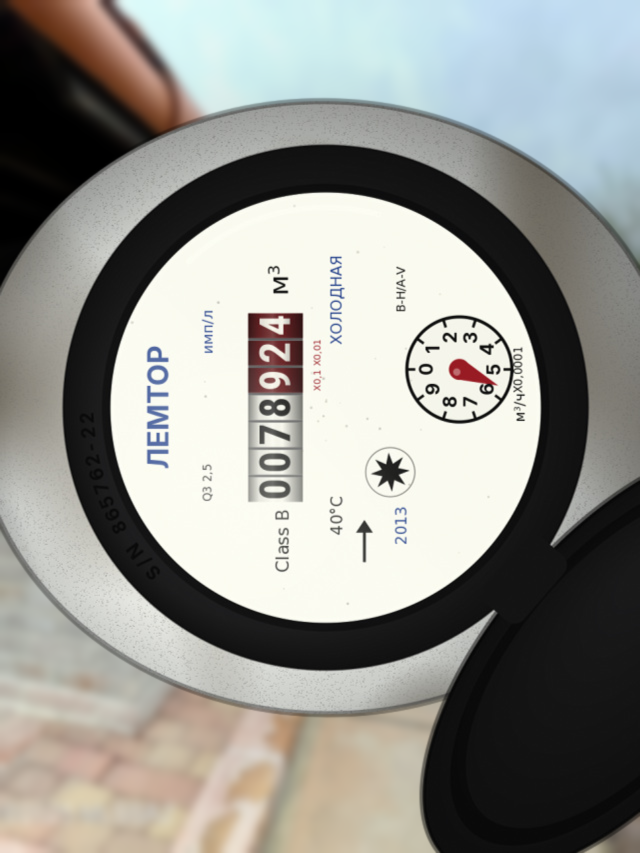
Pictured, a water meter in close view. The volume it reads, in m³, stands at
78.9245 m³
